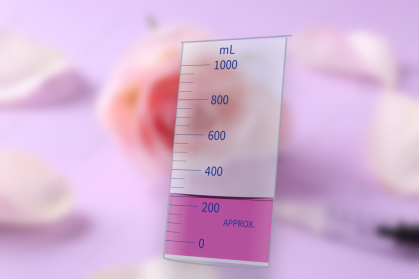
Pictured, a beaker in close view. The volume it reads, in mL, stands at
250 mL
